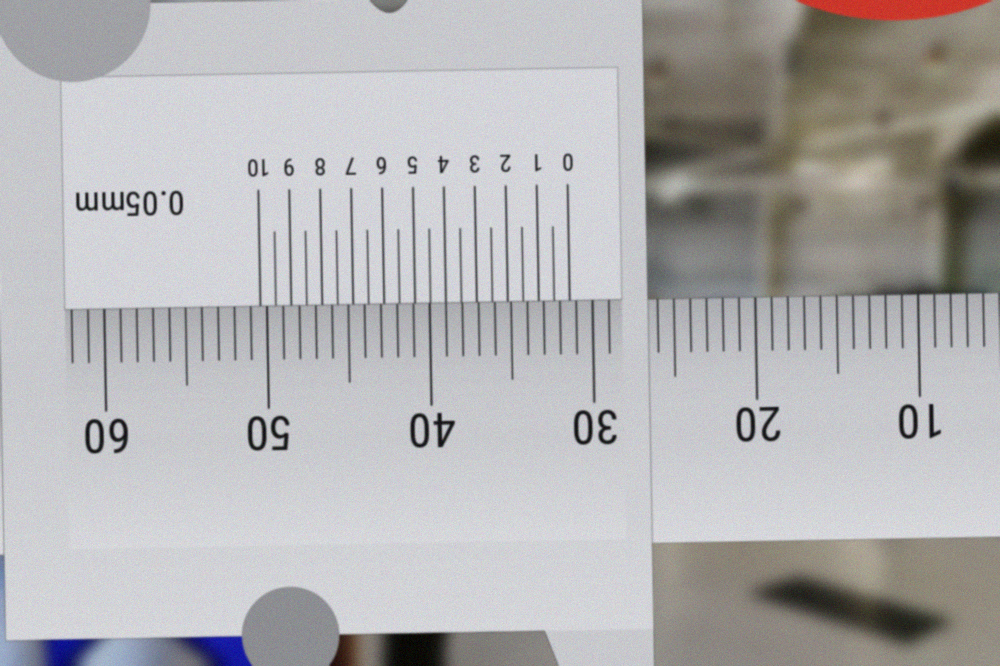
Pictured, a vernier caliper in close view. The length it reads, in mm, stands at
31.4 mm
